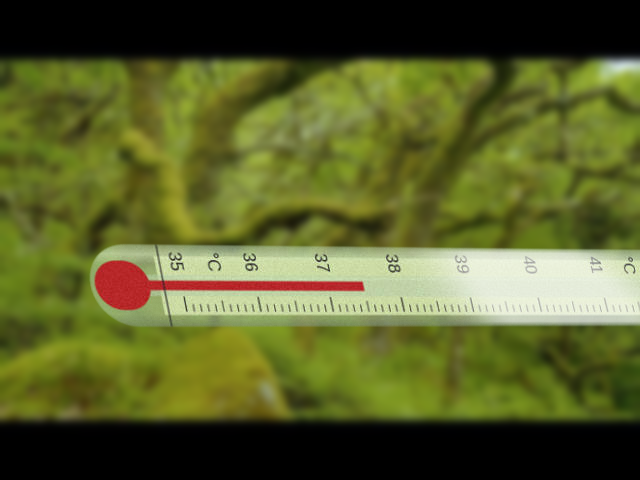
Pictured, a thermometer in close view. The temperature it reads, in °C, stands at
37.5 °C
